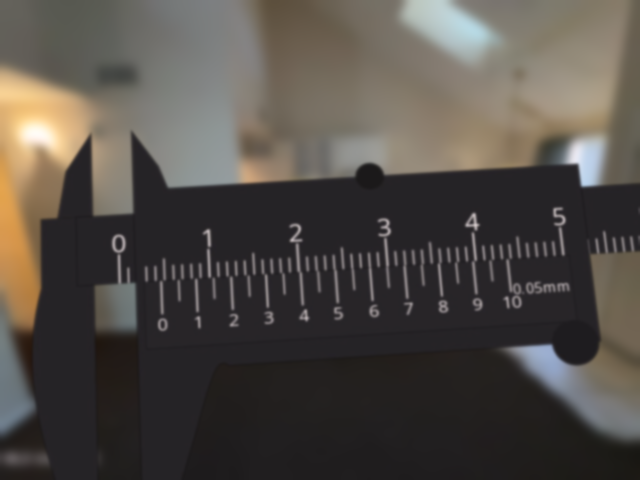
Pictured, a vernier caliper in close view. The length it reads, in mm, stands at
4.6 mm
